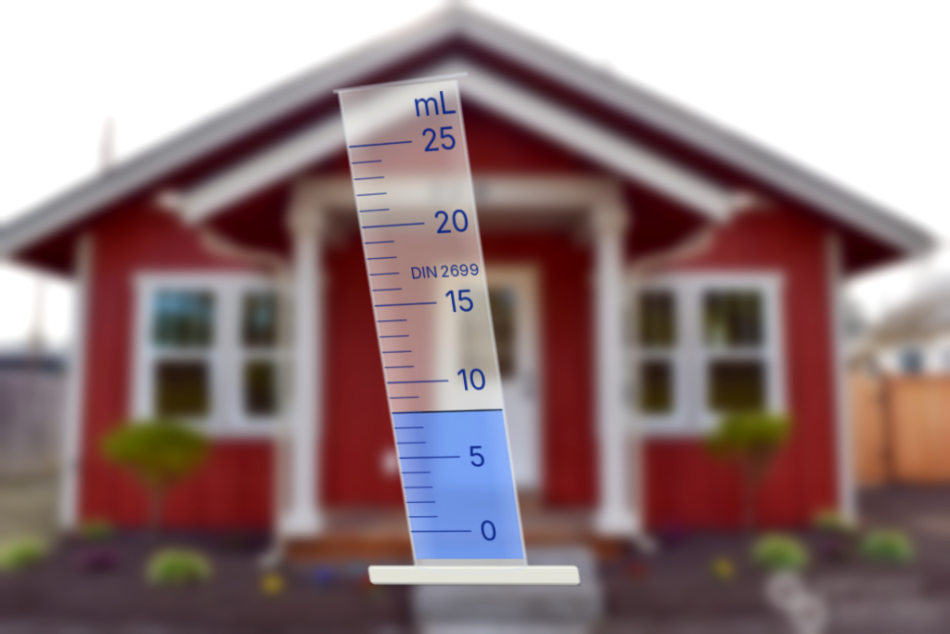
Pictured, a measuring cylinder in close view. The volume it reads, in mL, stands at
8 mL
